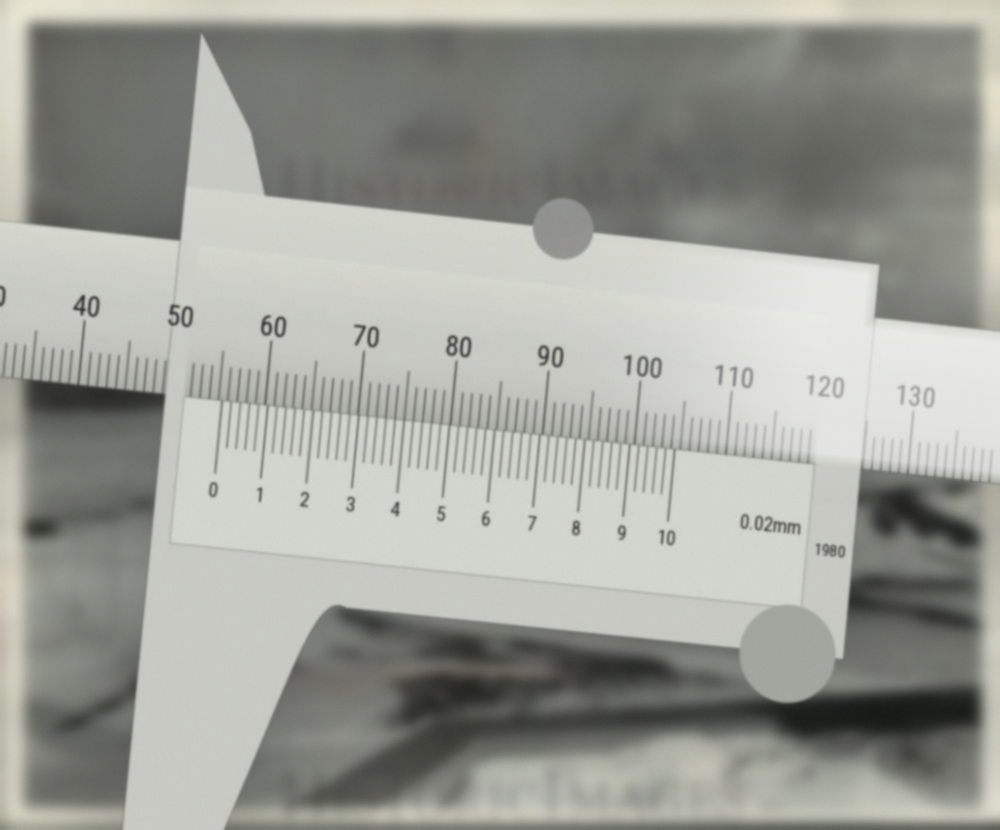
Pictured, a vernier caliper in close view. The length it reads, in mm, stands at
55.4 mm
